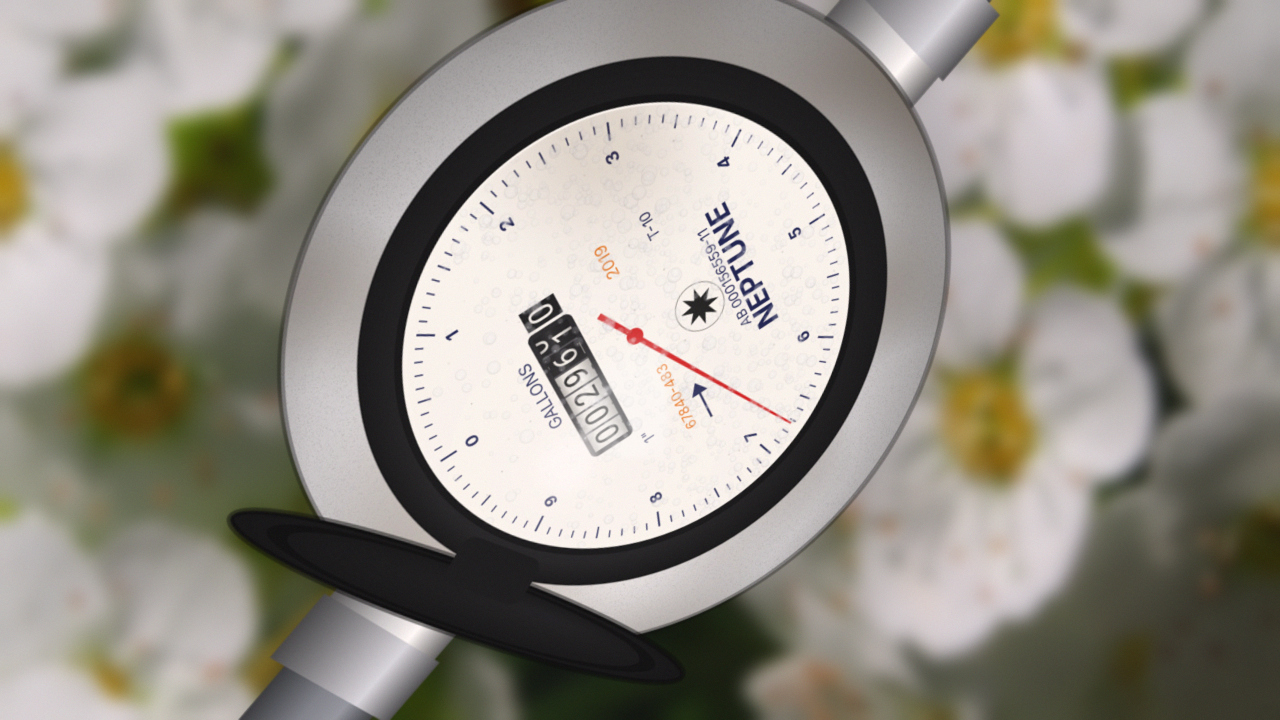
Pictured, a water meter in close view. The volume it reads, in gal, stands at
29606.7 gal
